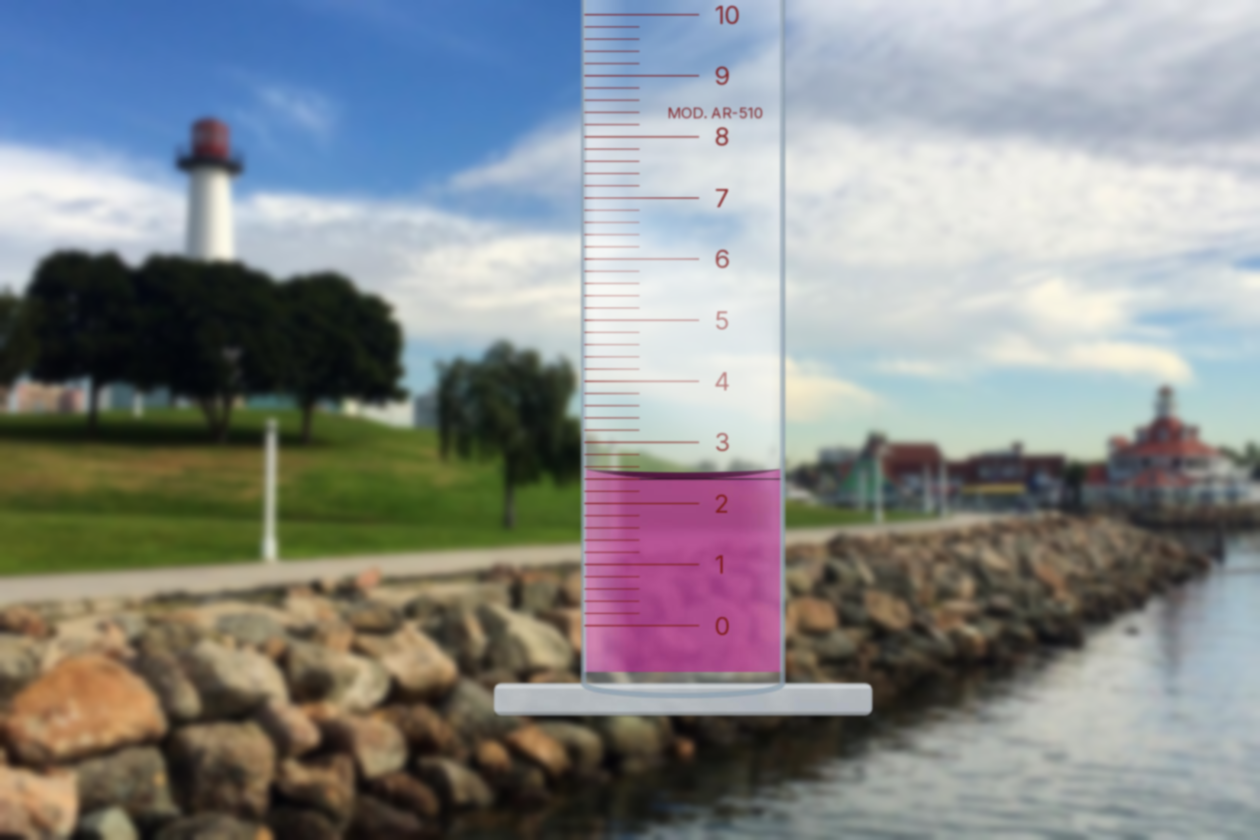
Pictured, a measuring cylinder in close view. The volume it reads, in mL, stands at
2.4 mL
